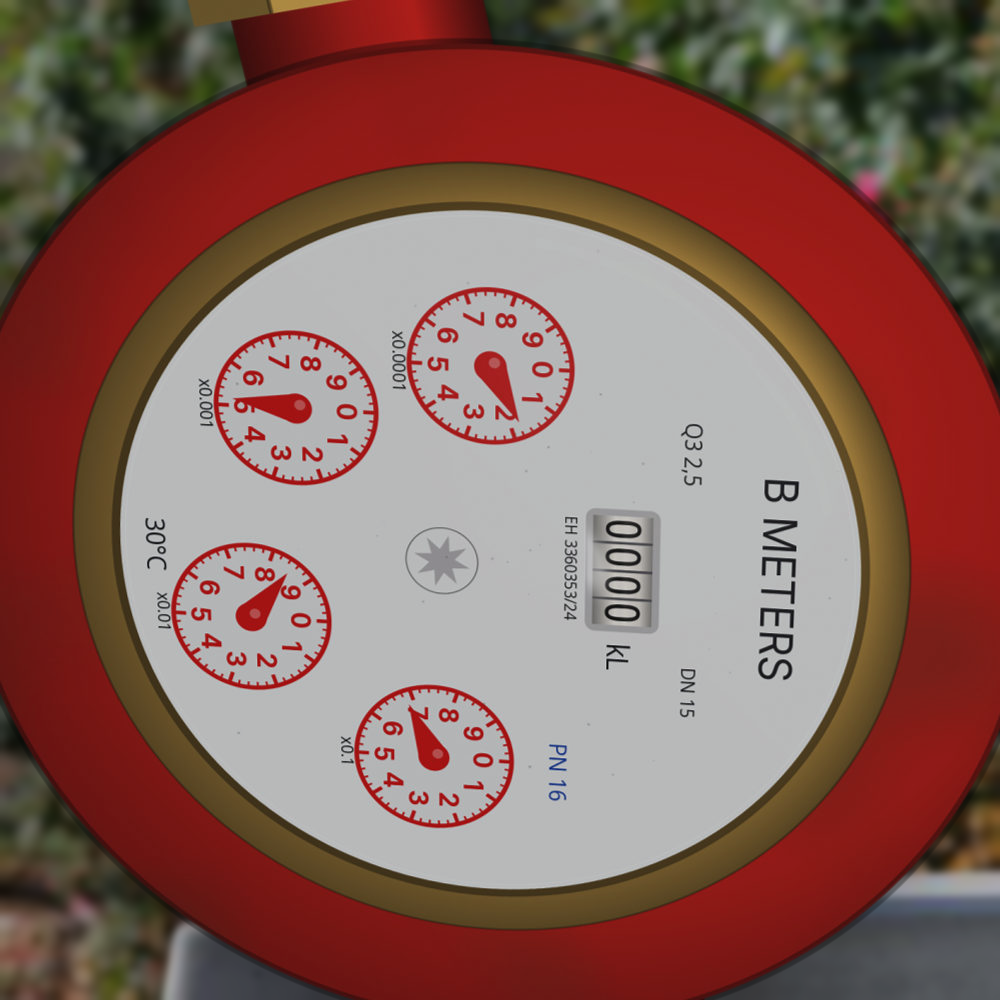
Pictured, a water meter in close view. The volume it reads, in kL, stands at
0.6851 kL
